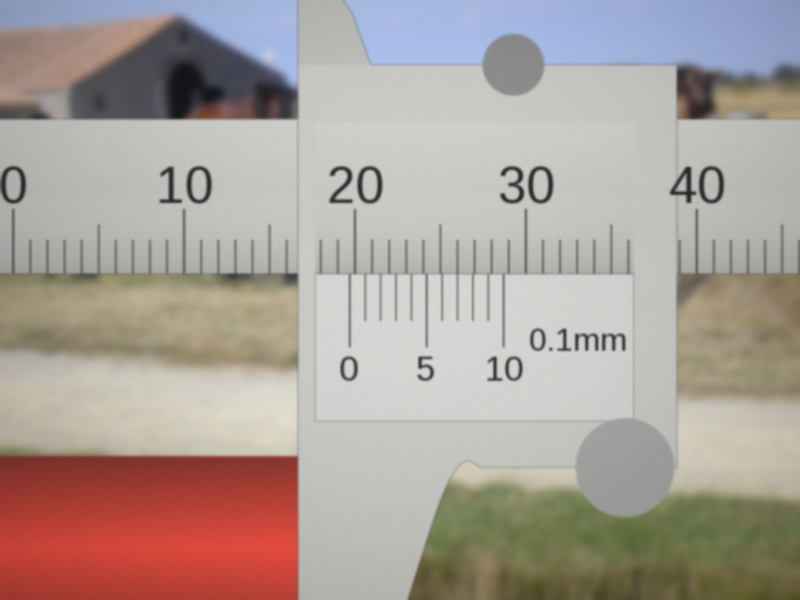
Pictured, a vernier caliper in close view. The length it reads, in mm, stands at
19.7 mm
